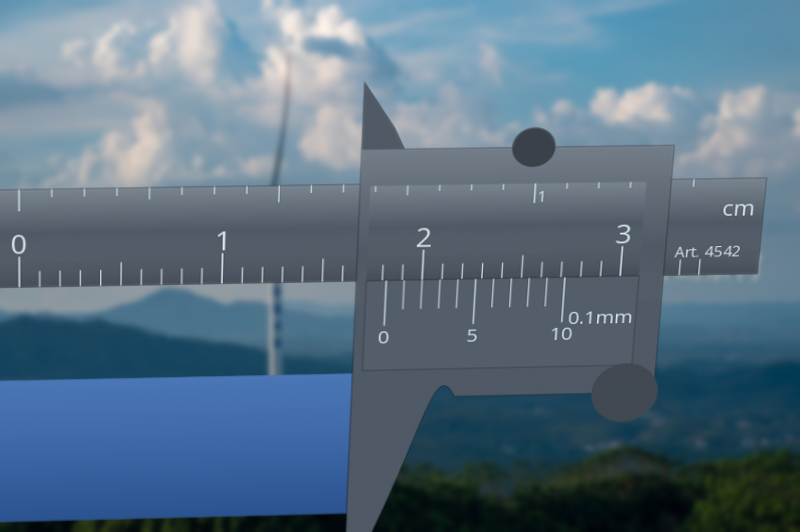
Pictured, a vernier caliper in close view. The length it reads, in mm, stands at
18.2 mm
